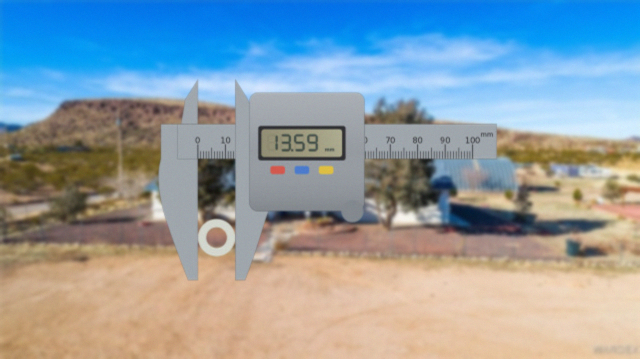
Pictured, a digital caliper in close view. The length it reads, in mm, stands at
13.59 mm
